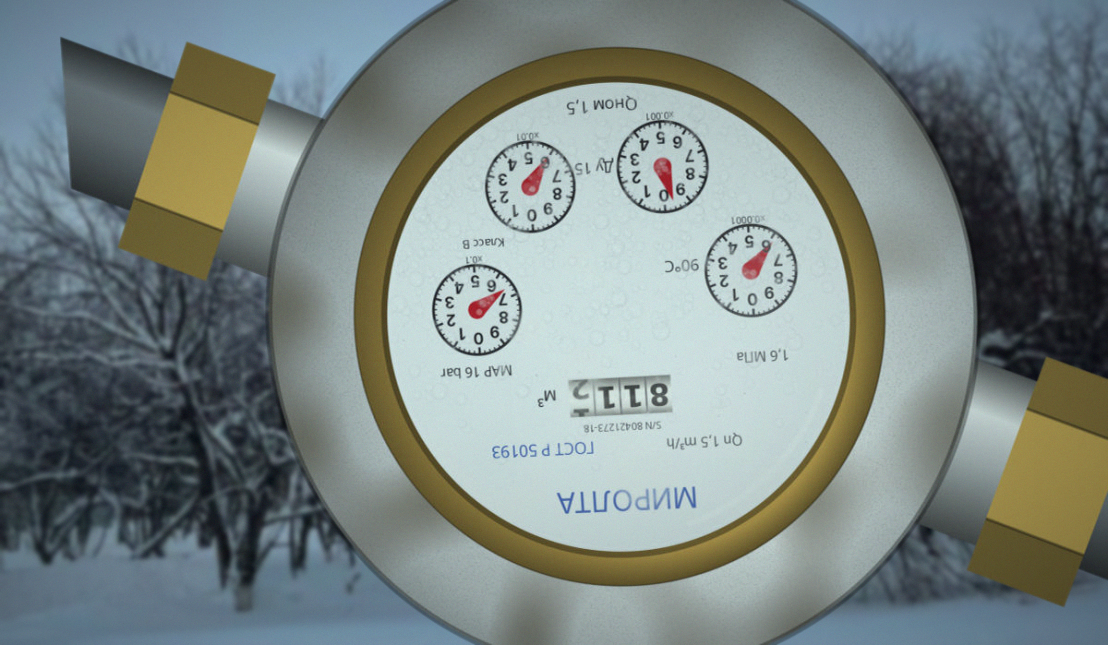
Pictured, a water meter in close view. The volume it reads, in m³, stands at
8111.6596 m³
